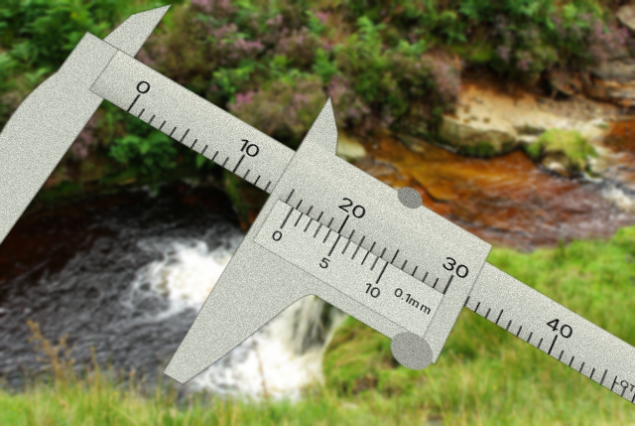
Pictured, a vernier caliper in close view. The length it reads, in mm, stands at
15.7 mm
